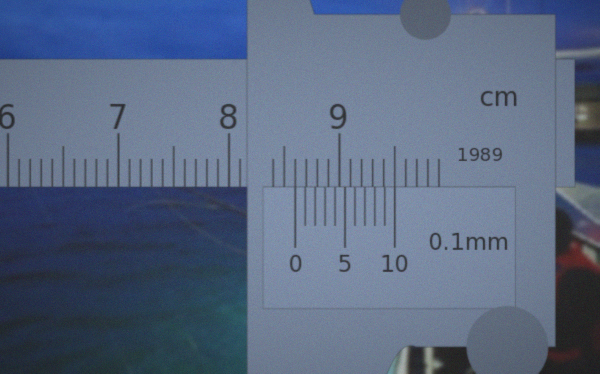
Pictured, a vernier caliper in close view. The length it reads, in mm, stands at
86.0 mm
